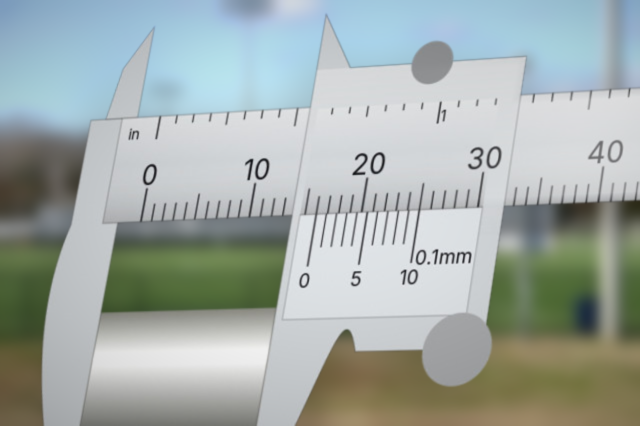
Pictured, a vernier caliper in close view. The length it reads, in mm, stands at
16.0 mm
